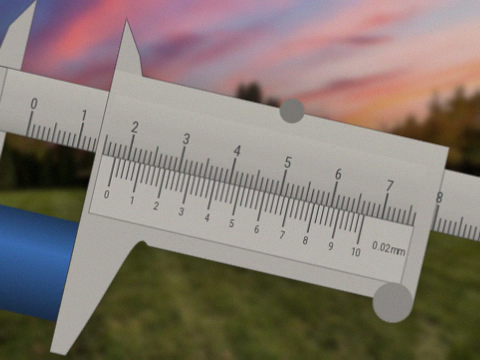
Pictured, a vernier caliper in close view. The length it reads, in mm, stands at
17.5 mm
